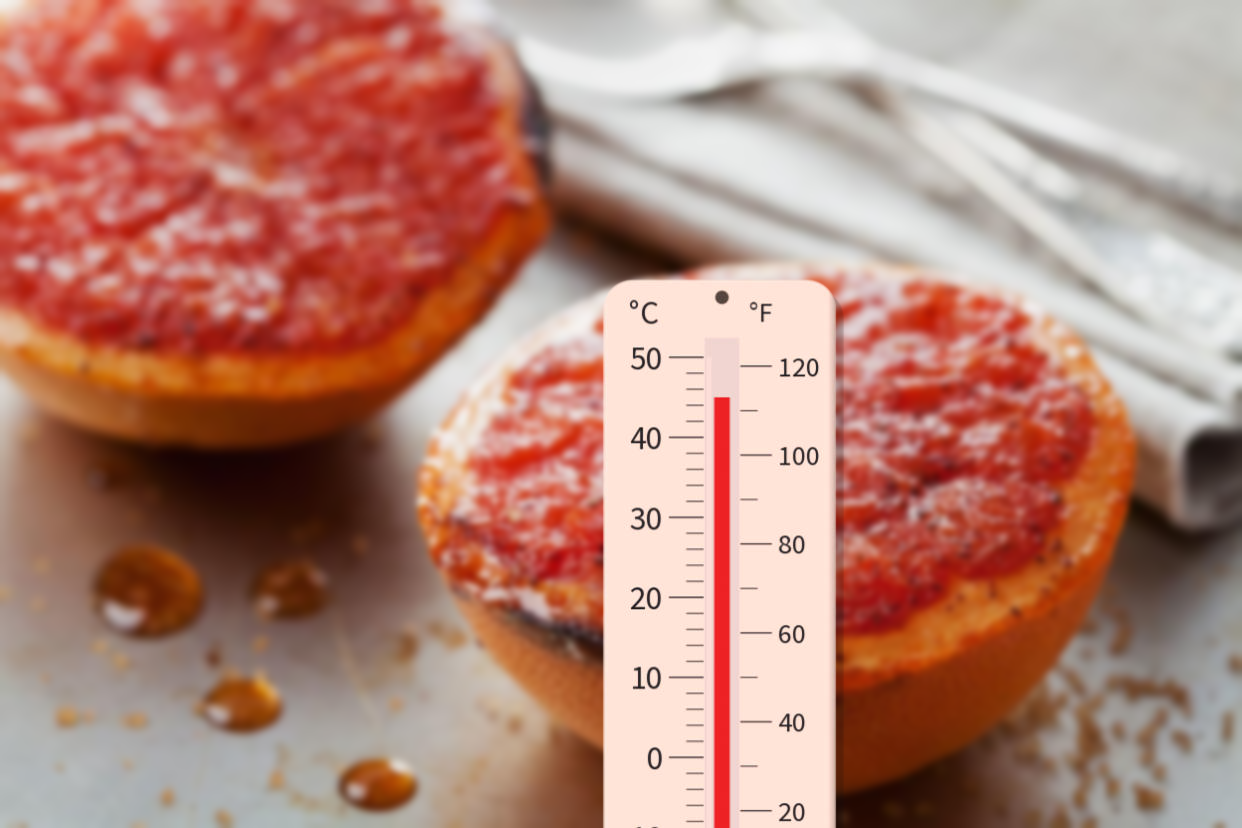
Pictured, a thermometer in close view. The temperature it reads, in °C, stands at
45 °C
